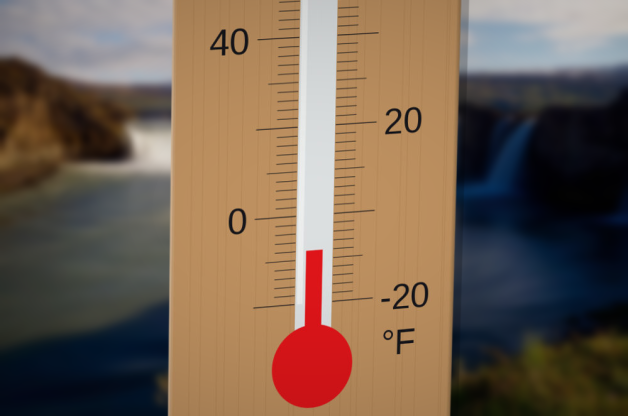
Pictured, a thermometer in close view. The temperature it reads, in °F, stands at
-8 °F
